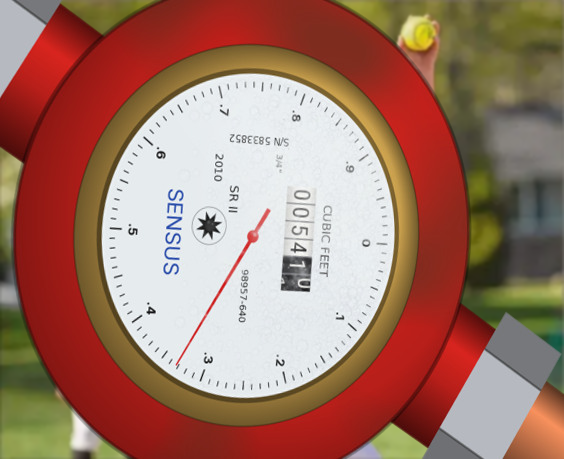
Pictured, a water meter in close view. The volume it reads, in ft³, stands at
5410.33 ft³
